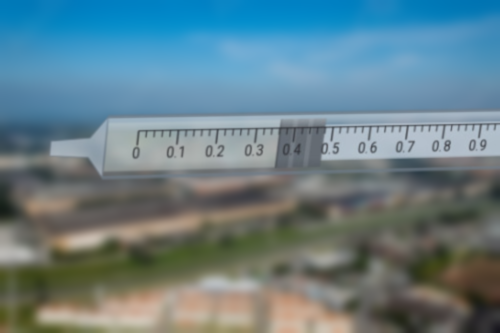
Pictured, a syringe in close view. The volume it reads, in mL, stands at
0.36 mL
